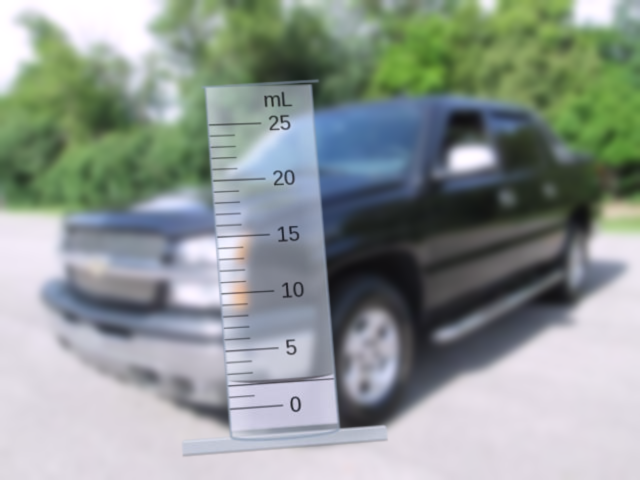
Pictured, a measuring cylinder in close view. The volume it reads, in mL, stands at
2 mL
